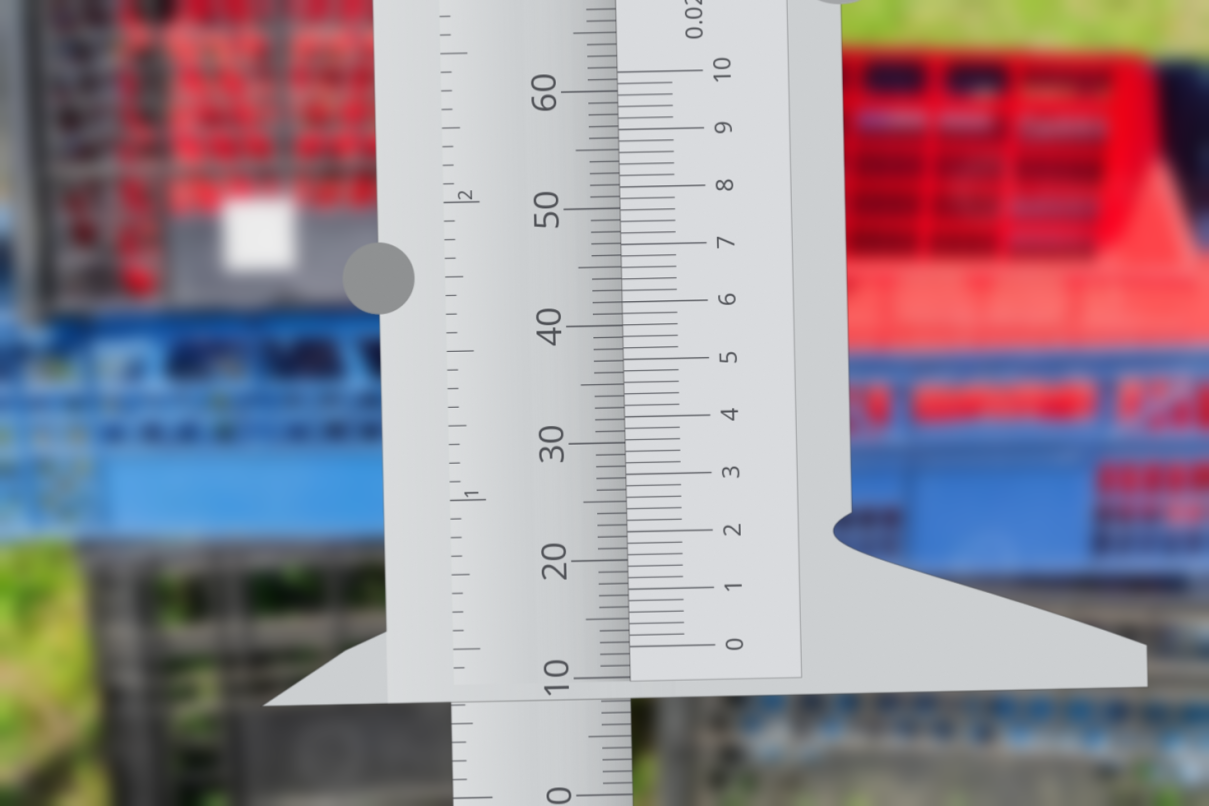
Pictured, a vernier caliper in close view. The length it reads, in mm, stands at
12.6 mm
